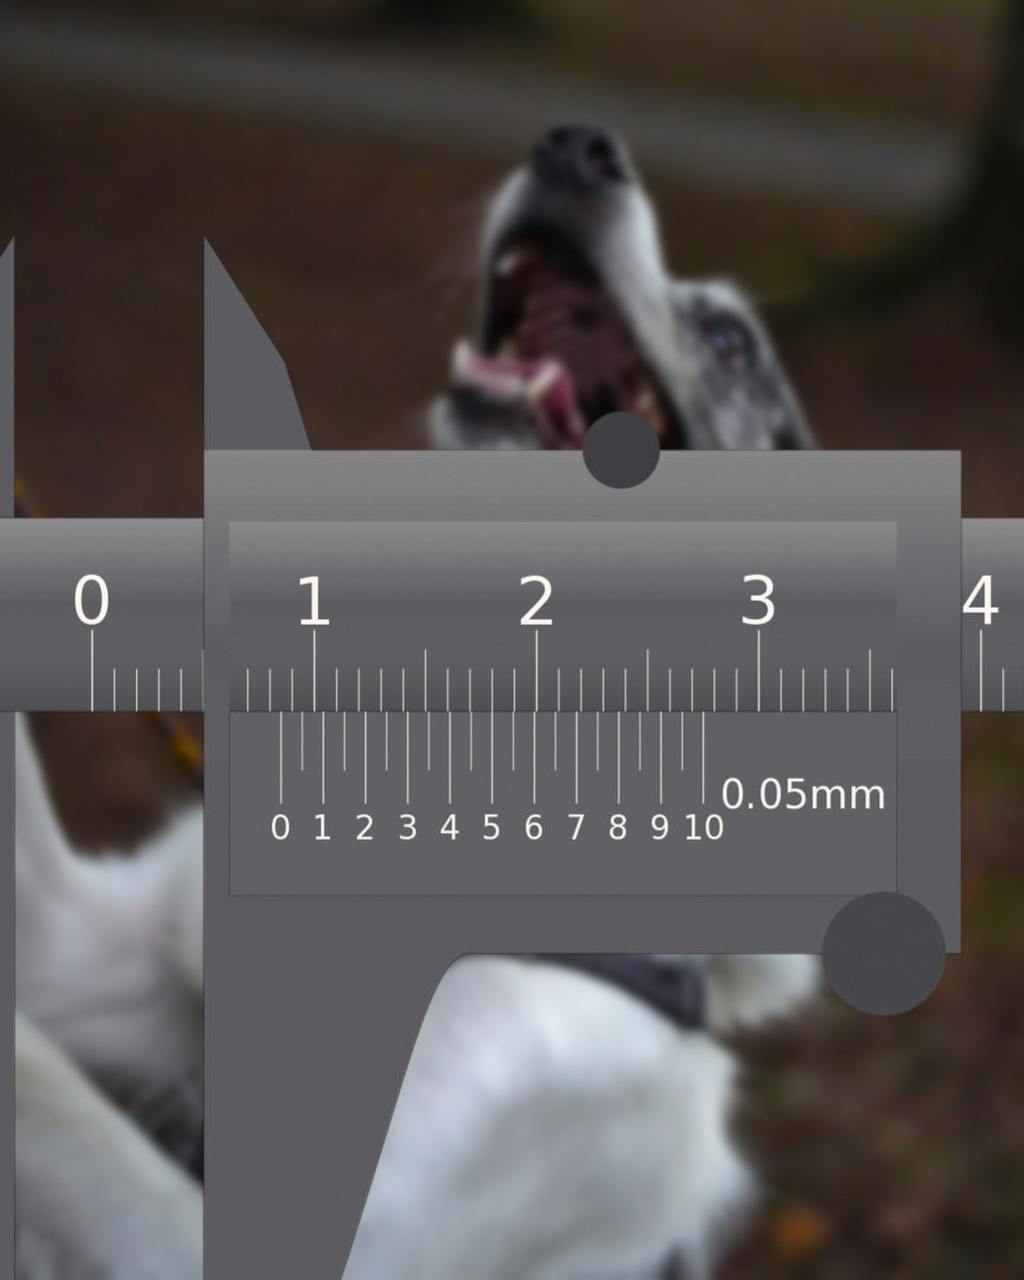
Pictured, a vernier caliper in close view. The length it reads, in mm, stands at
8.5 mm
